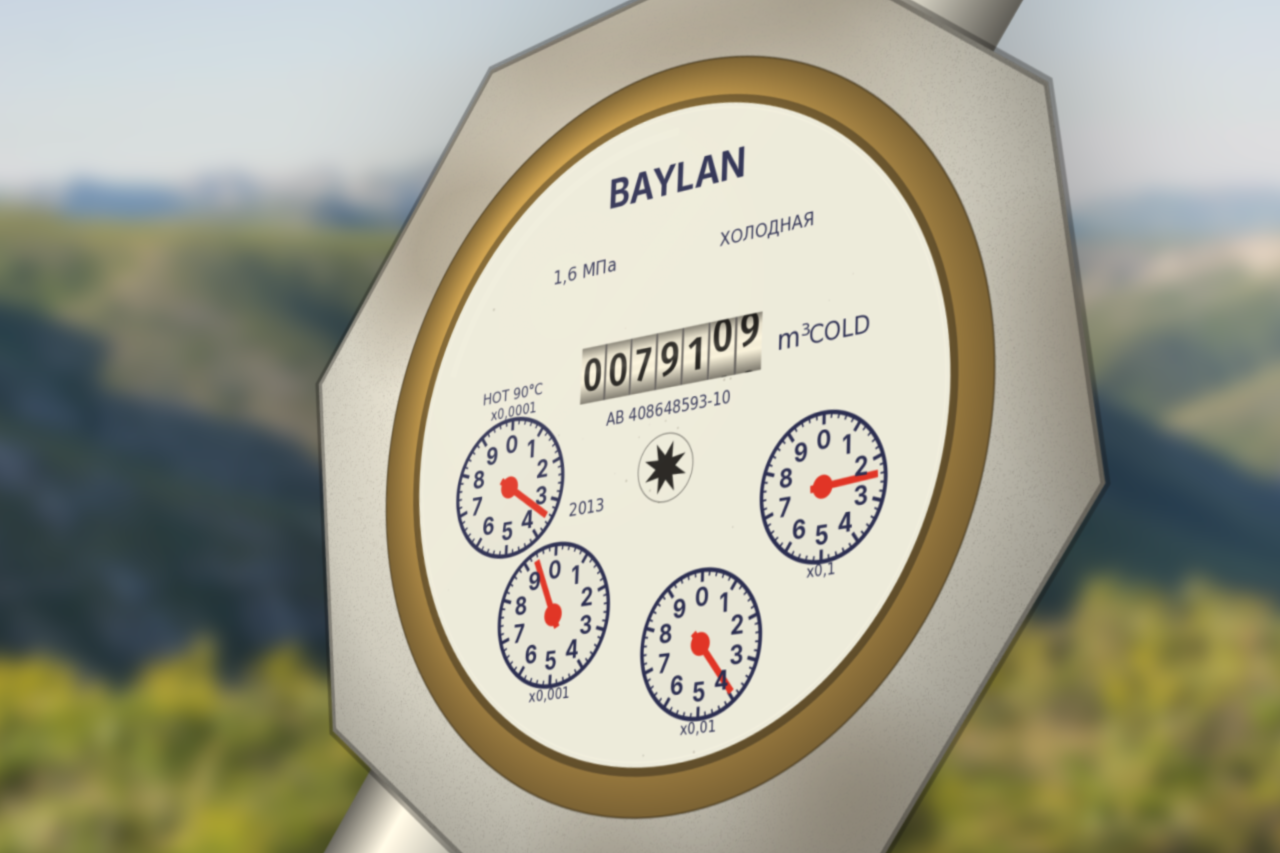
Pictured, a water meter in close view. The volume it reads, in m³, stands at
79109.2393 m³
